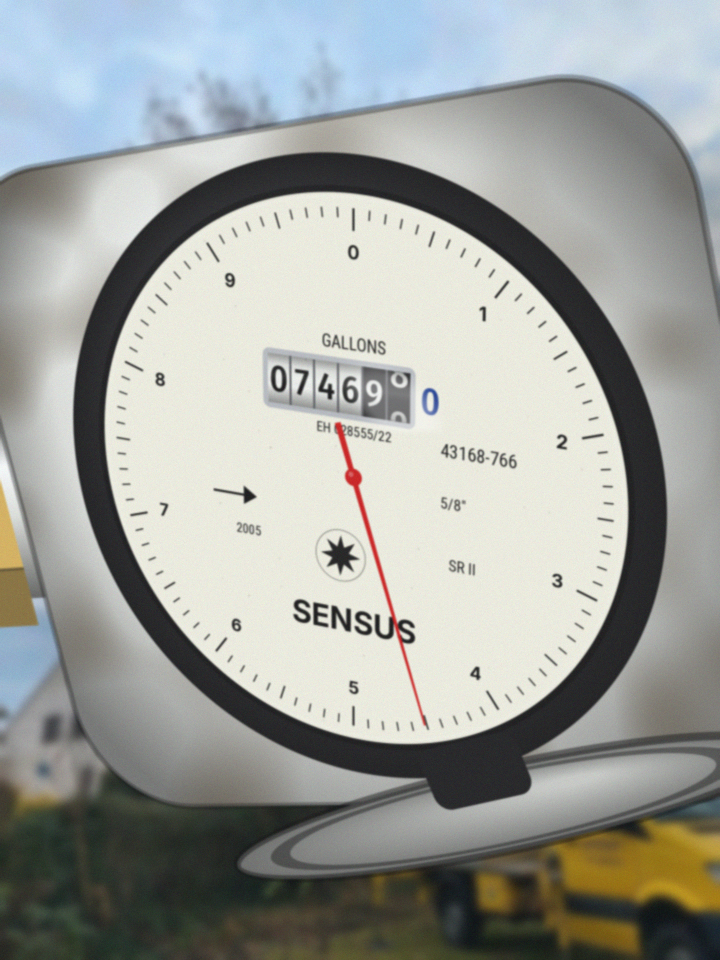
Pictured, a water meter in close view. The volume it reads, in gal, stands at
746984.5 gal
